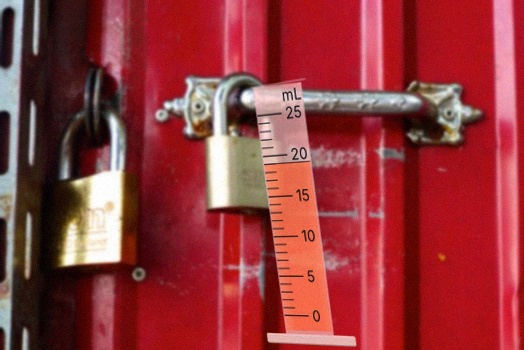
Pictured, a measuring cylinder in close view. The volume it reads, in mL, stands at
19 mL
